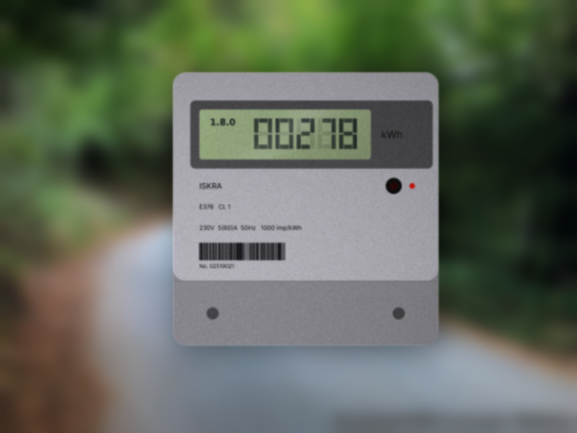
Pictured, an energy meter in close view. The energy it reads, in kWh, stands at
278 kWh
